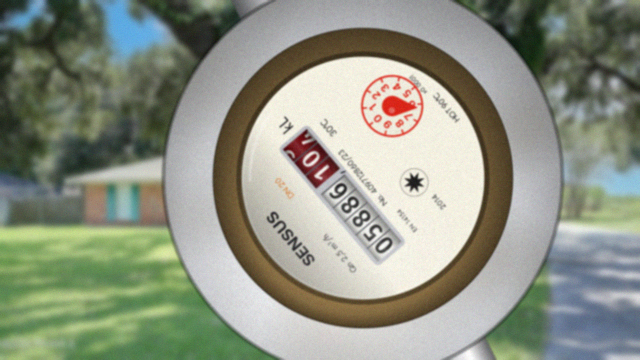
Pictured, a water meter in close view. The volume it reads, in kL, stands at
5886.1036 kL
